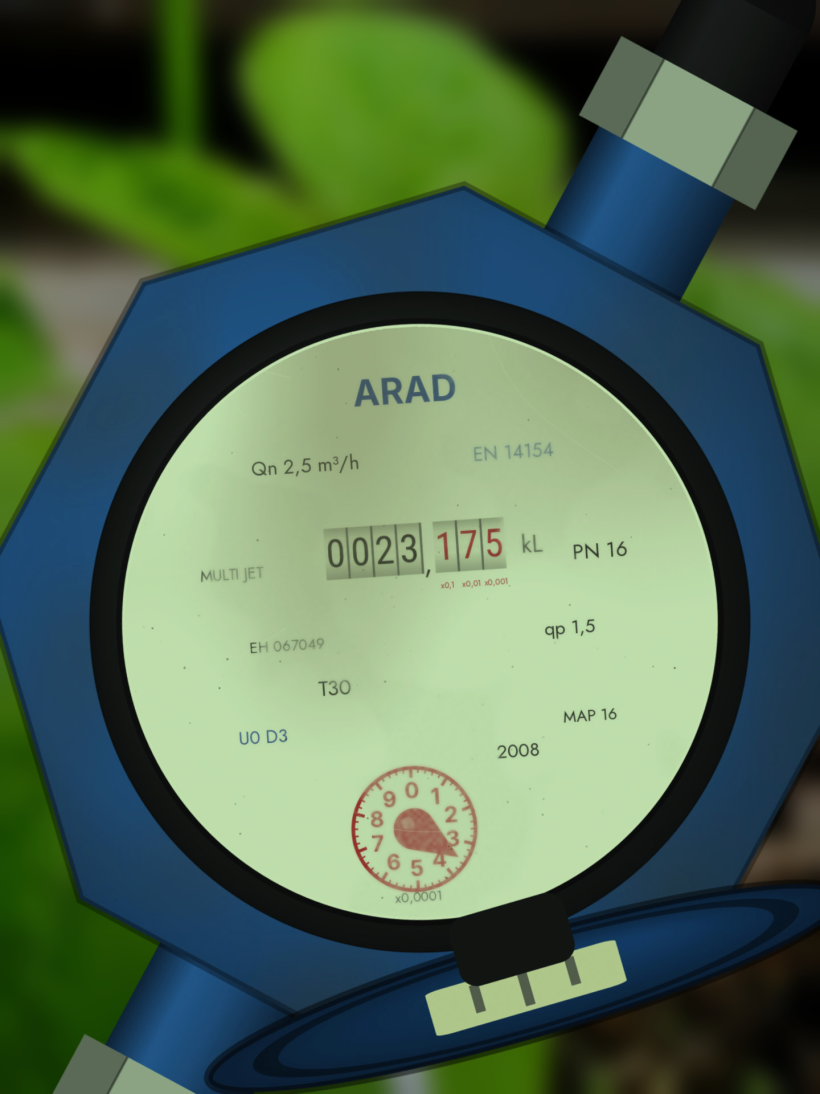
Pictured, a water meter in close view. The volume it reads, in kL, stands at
23.1753 kL
